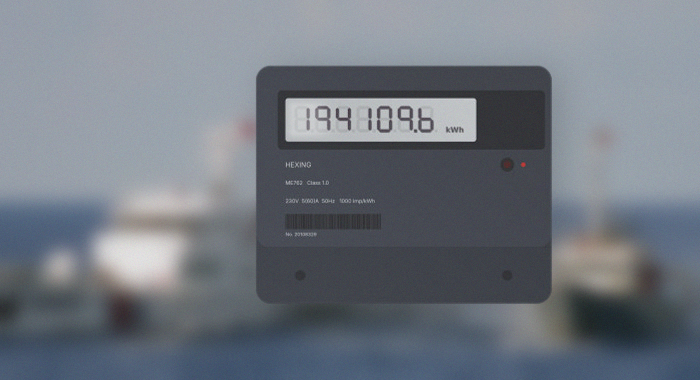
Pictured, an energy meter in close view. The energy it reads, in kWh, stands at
194109.6 kWh
